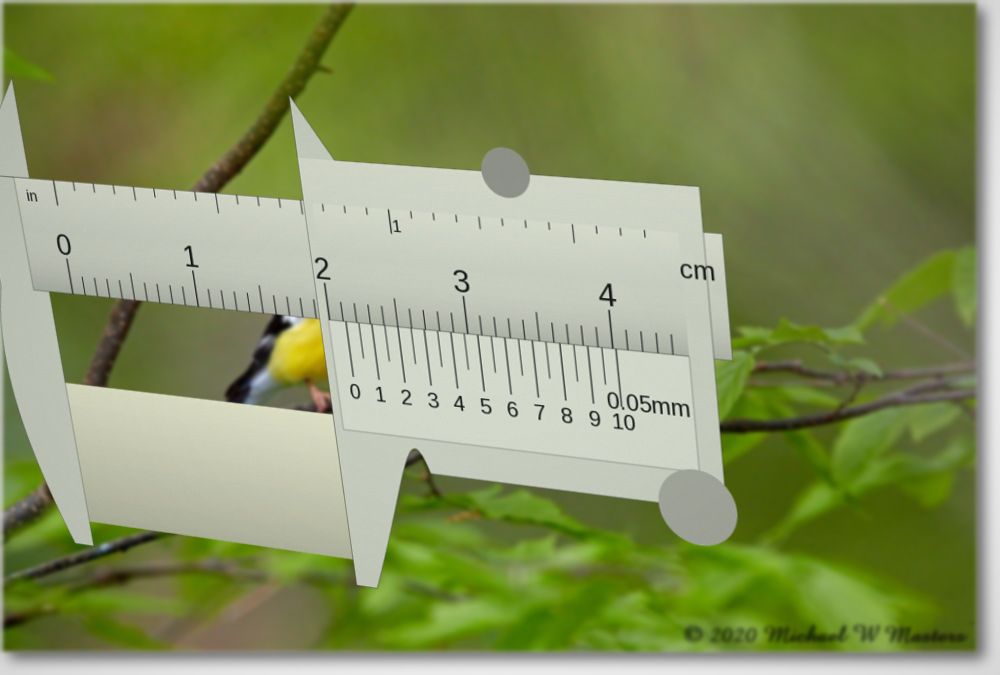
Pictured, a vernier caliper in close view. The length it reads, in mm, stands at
21.2 mm
